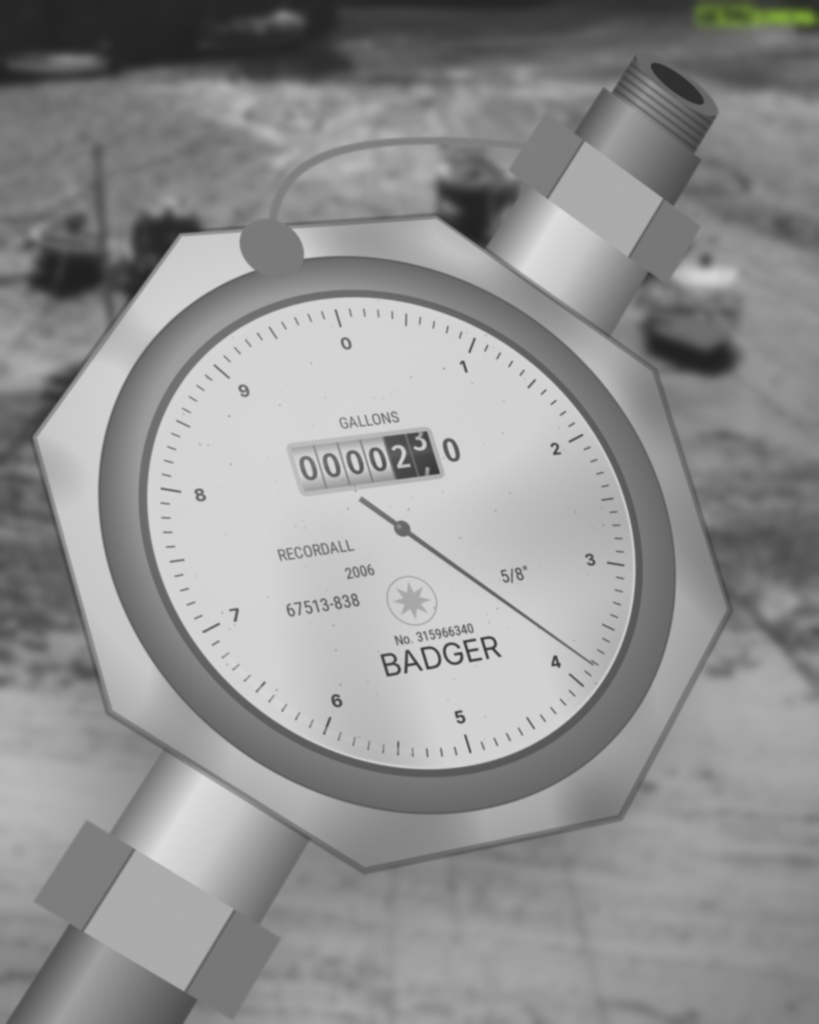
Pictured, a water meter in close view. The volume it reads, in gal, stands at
233.8 gal
